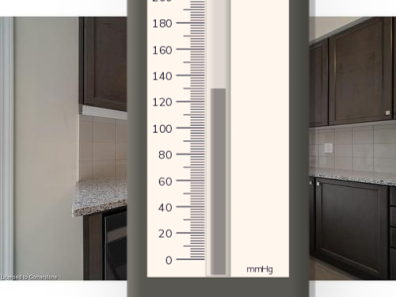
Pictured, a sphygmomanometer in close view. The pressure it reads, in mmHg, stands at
130 mmHg
